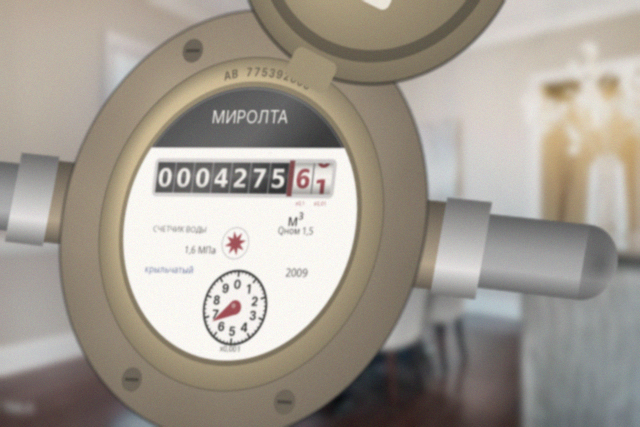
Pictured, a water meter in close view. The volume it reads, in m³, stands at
4275.606 m³
